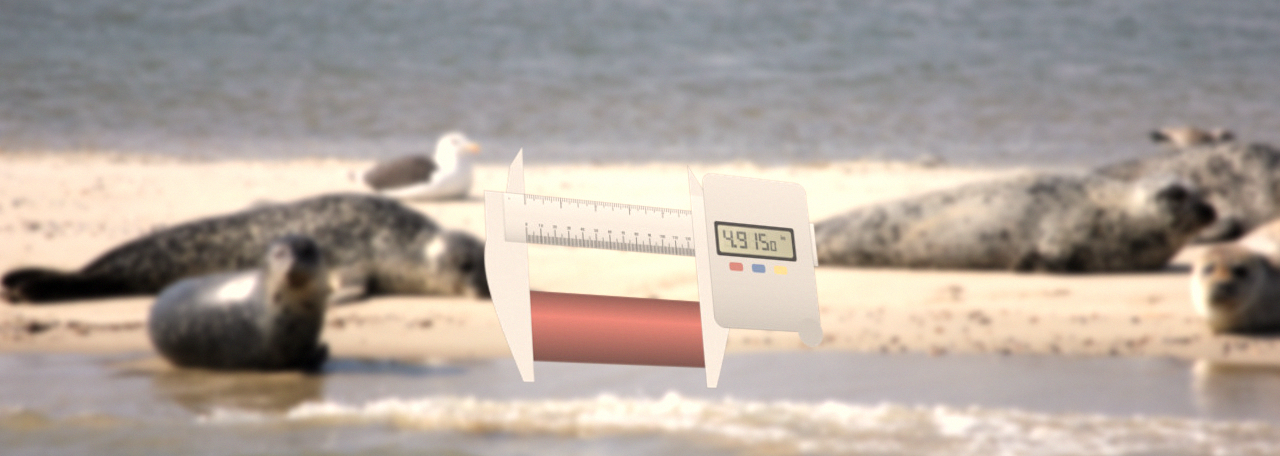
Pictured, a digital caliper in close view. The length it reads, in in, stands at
4.9150 in
